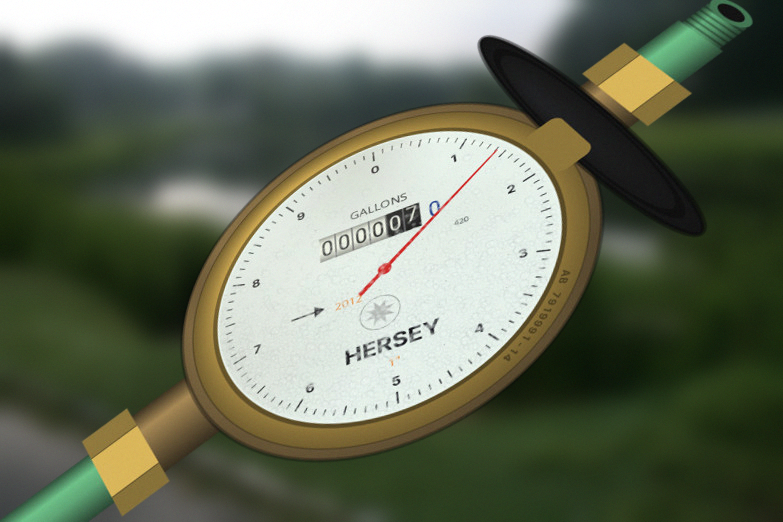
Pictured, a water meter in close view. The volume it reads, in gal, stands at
71.4 gal
